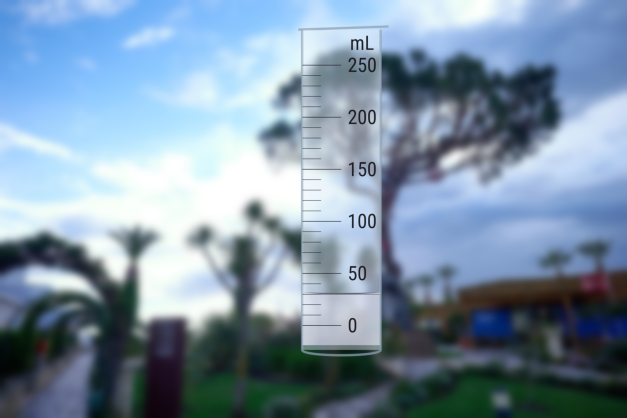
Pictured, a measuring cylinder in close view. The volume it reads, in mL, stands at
30 mL
